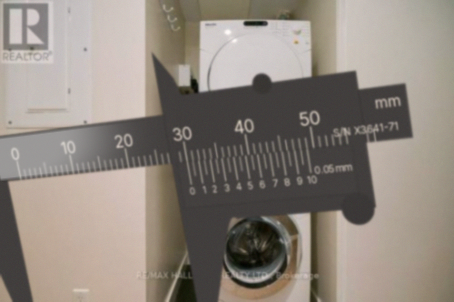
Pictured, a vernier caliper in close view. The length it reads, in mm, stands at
30.0 mm
